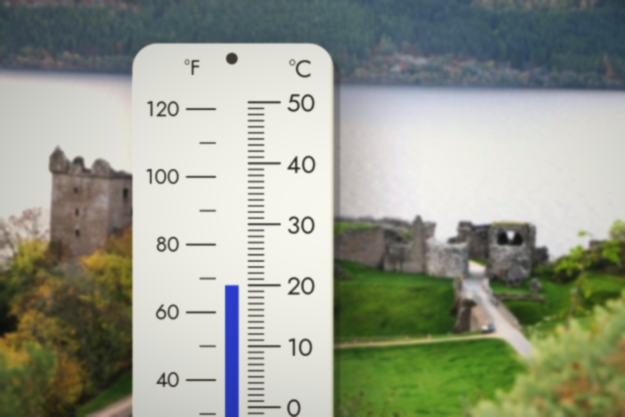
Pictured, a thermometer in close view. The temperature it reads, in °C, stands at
20 °C
